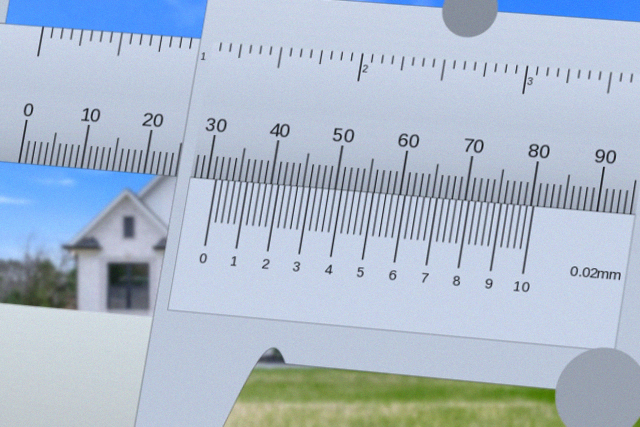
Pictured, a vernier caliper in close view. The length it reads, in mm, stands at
31.4 mm
